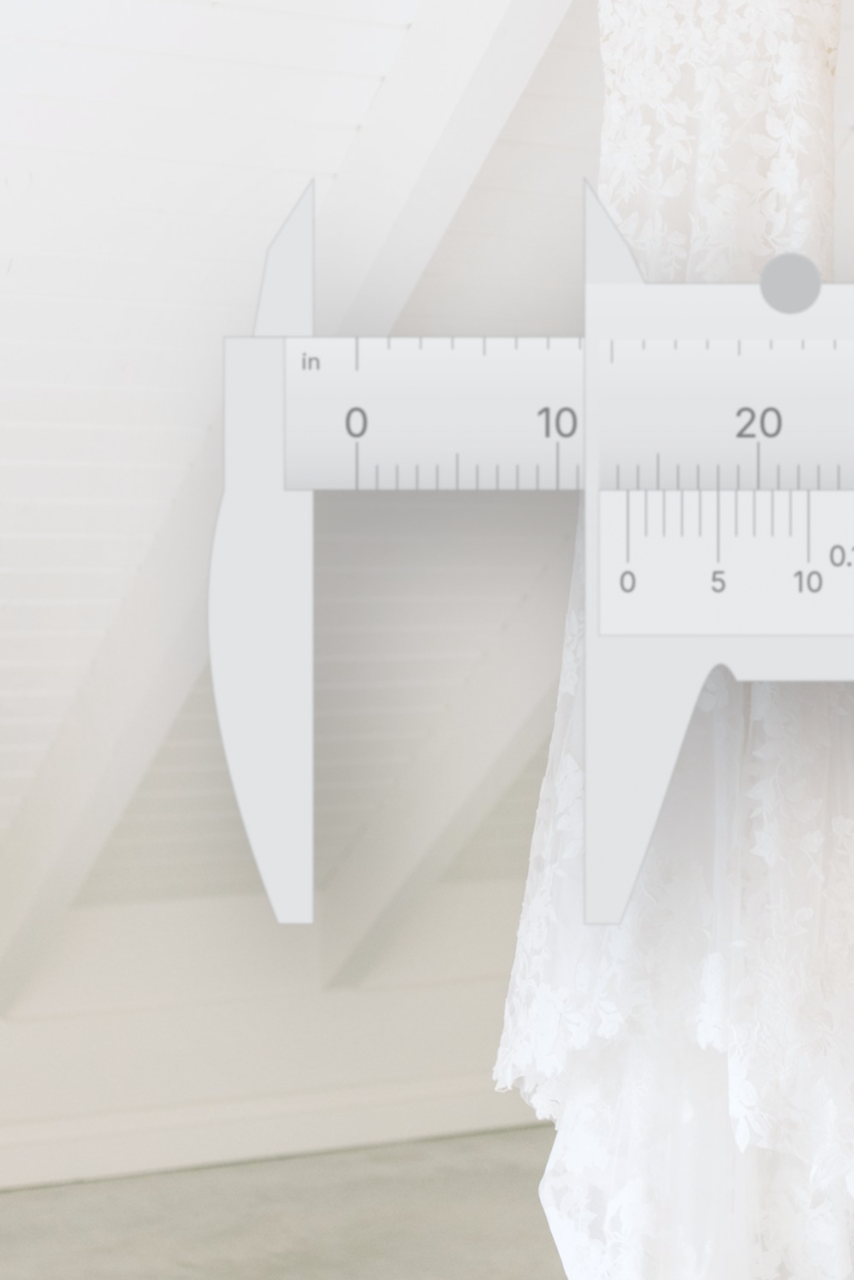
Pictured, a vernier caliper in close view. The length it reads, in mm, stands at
13.5 mm
